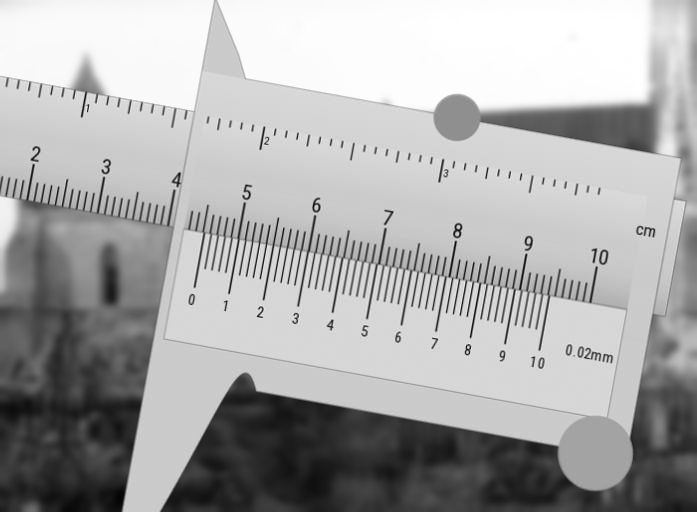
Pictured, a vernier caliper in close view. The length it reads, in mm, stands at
45.2 mm
